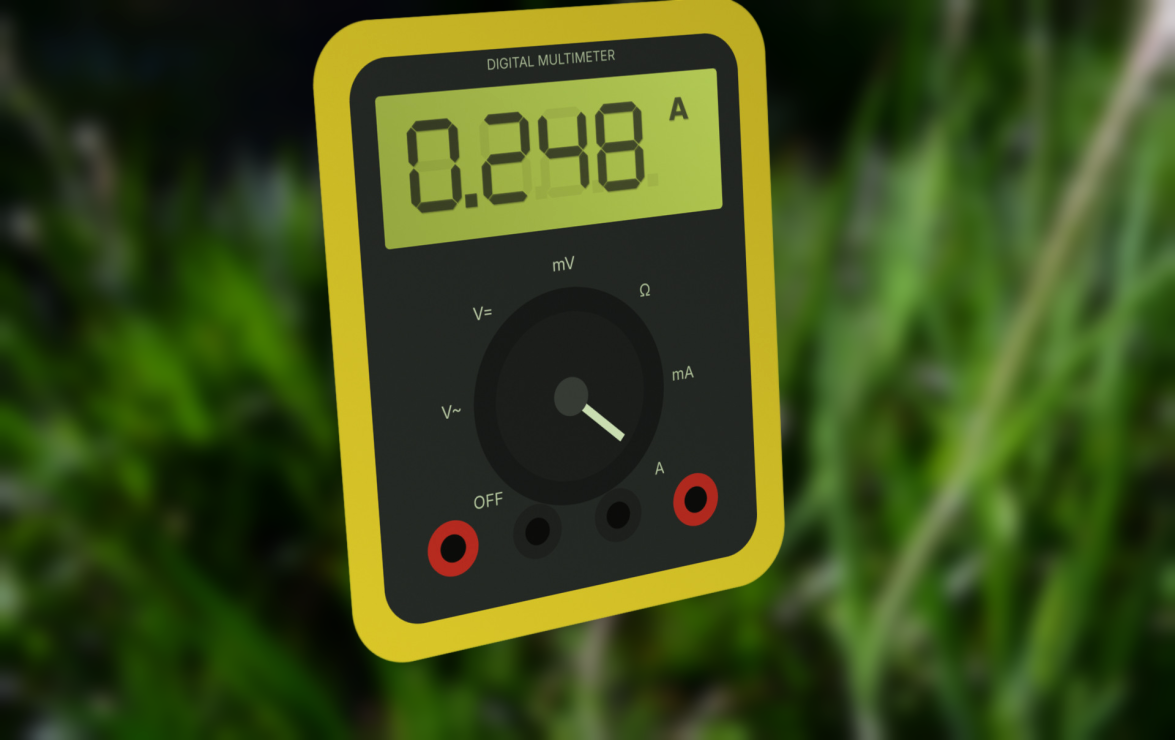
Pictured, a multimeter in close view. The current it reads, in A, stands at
0.248 A
